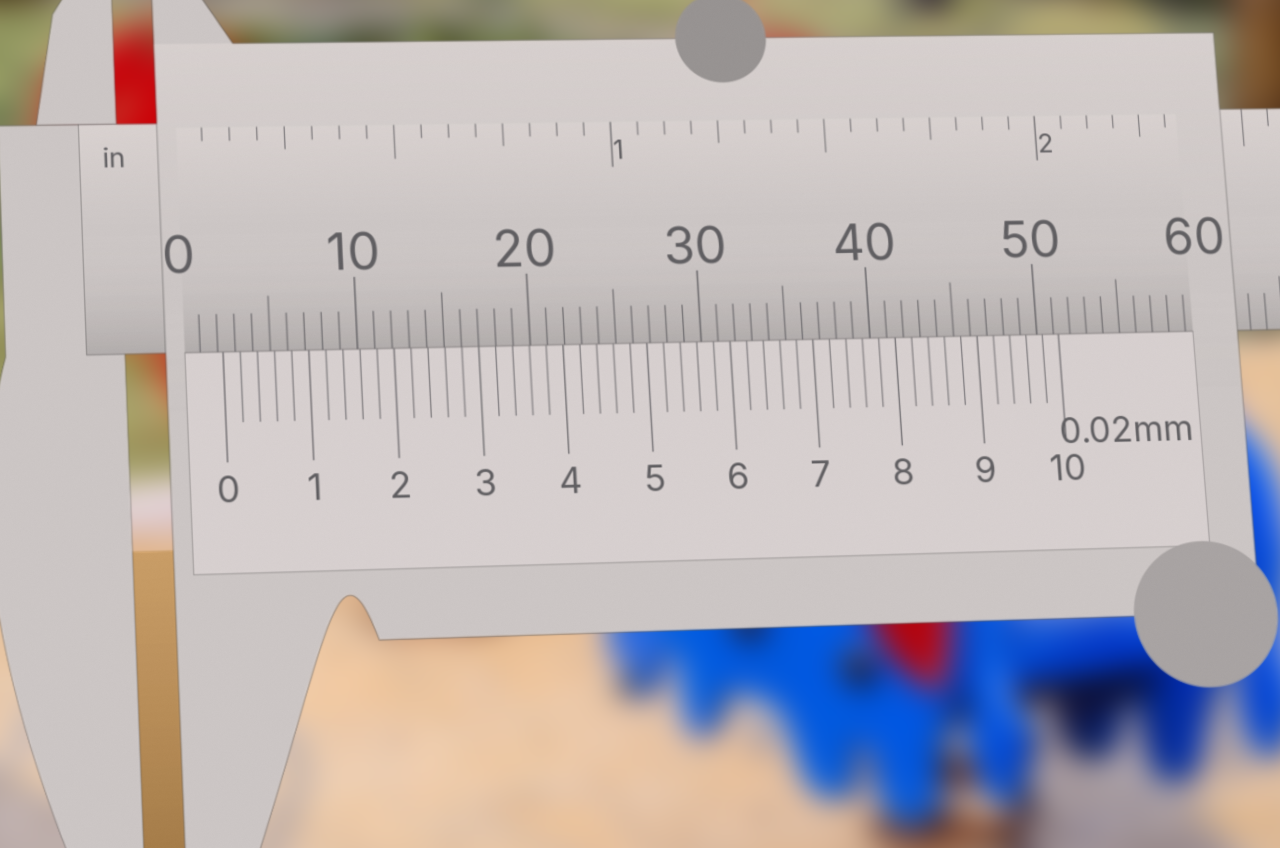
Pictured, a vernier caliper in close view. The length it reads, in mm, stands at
2.3 mm
